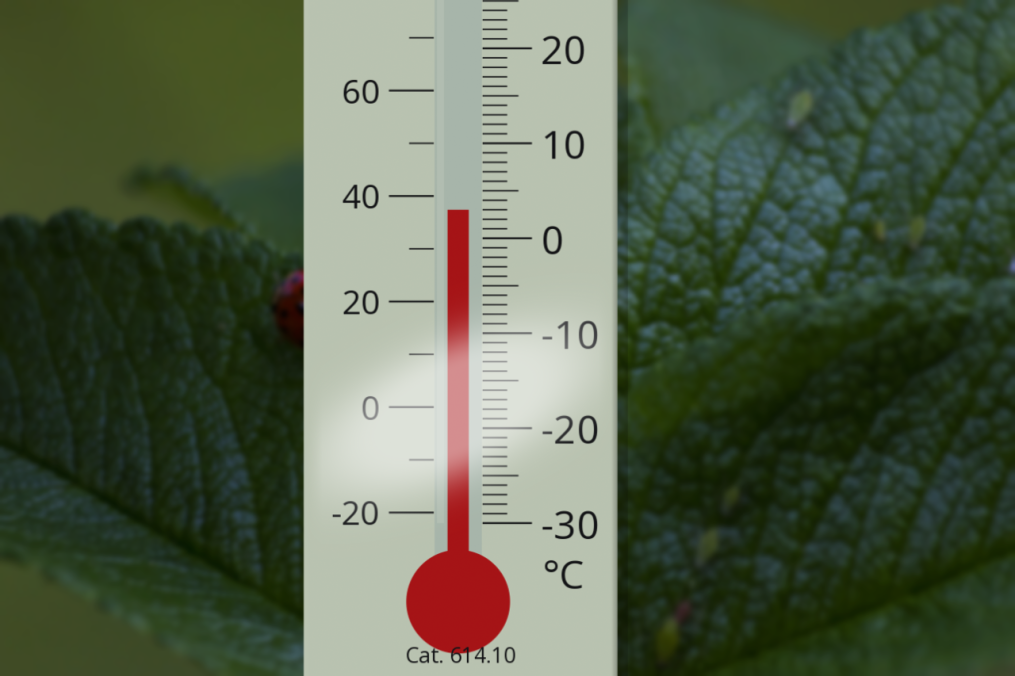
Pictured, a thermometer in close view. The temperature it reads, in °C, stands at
3 °C
